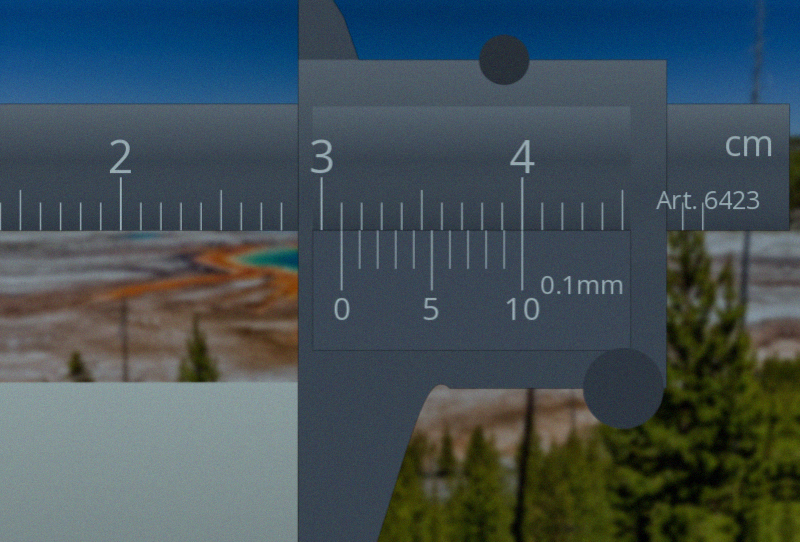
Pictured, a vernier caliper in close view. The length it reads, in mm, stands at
31.0 mm
